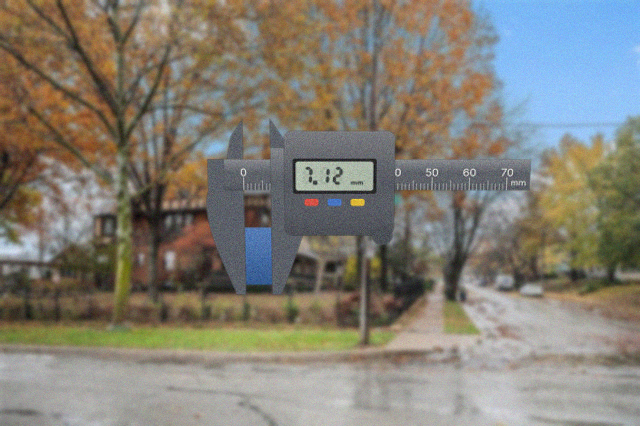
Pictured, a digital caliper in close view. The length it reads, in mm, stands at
7.12 mm
